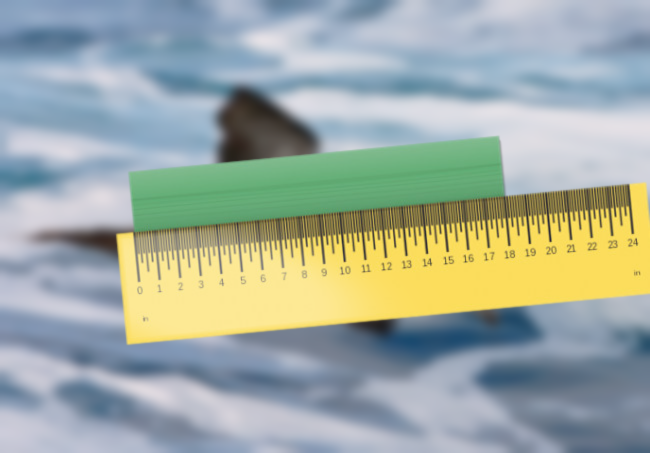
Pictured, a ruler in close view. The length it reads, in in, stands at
18 in
